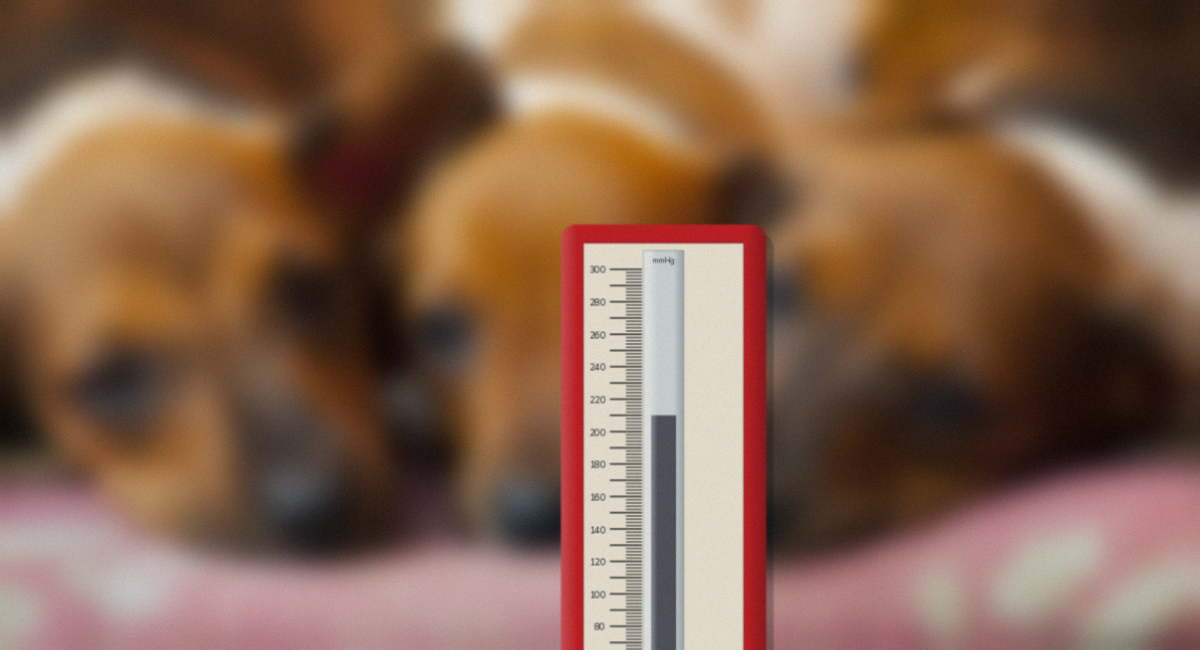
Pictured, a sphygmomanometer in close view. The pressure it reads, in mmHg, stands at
210 mmHg
